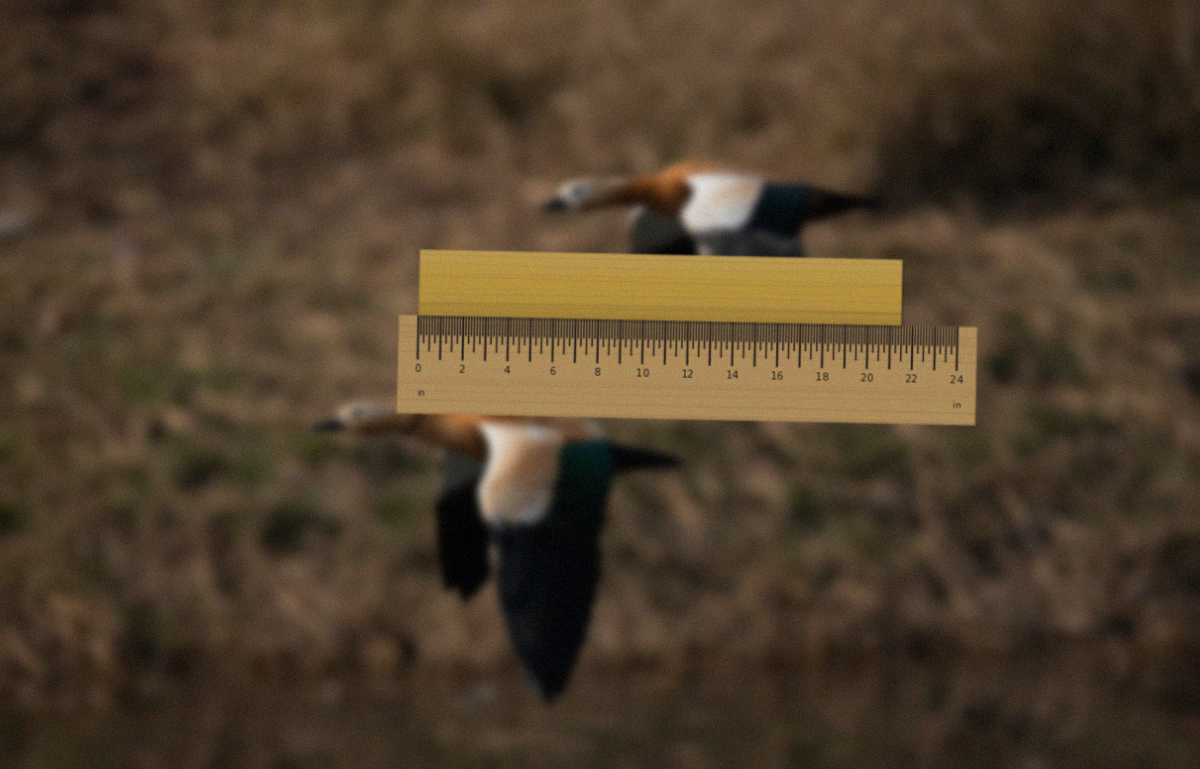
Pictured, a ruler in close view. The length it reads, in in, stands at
21.5 in
